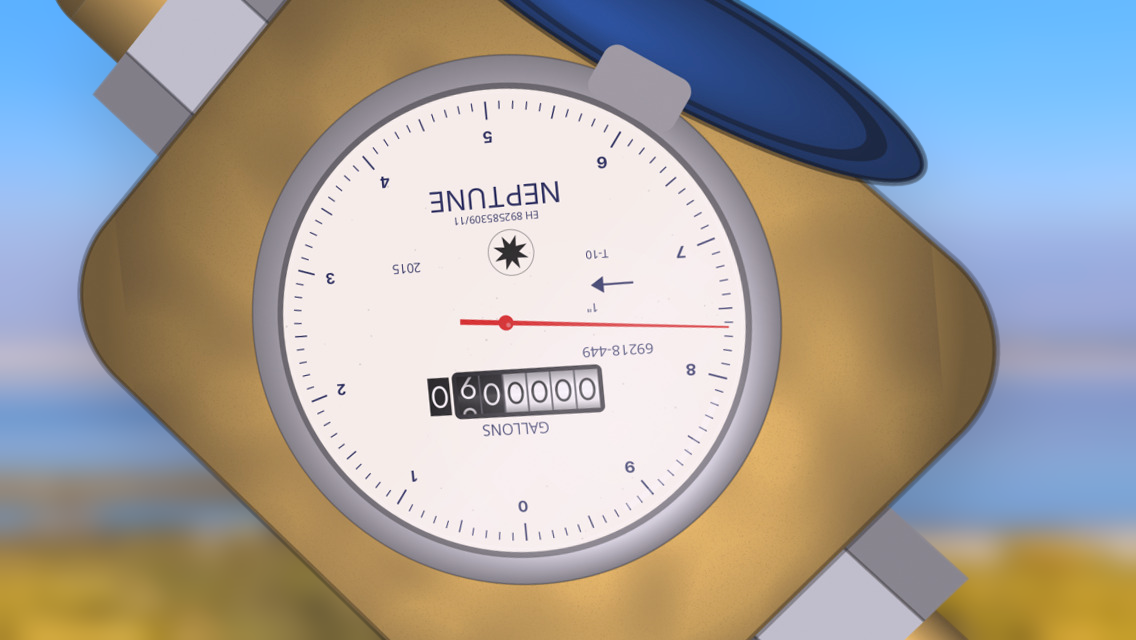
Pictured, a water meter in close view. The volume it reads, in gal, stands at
87.6 gal
